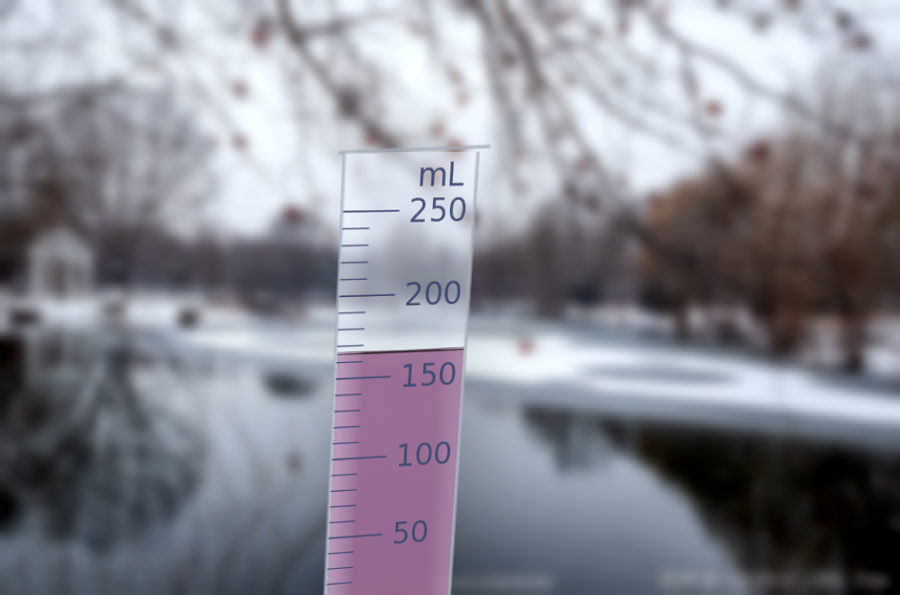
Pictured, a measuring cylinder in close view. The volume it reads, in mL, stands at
165 mL
